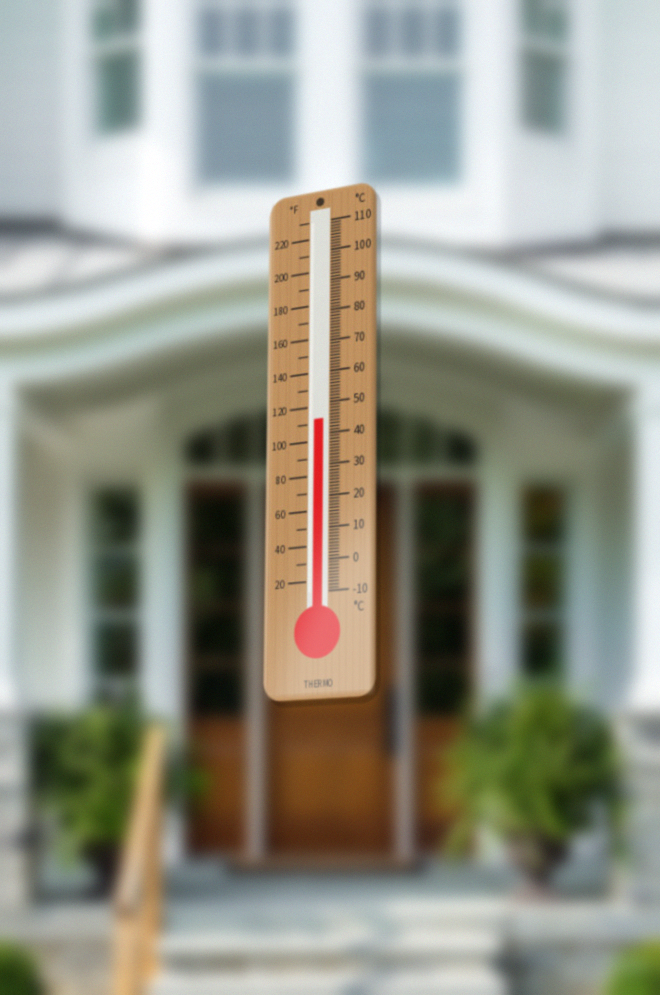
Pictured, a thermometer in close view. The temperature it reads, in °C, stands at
45 °C
